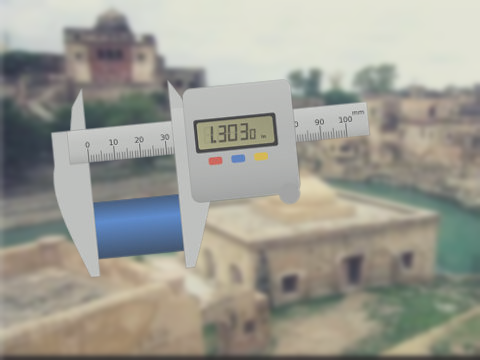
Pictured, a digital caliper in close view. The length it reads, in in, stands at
1.3030 in
